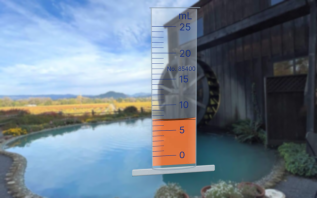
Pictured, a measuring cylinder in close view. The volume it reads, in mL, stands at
7 mL
